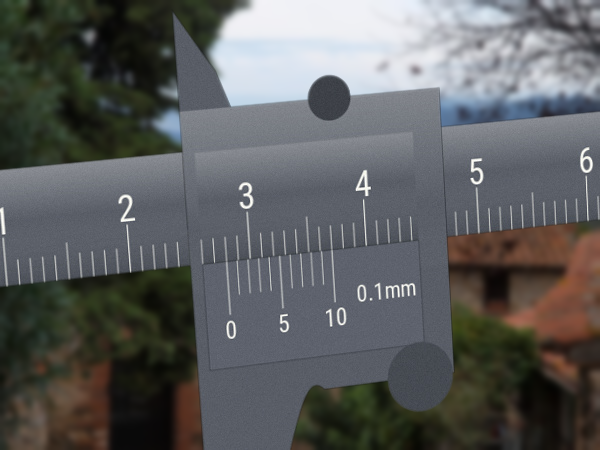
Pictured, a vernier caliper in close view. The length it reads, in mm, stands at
28.0 mm
